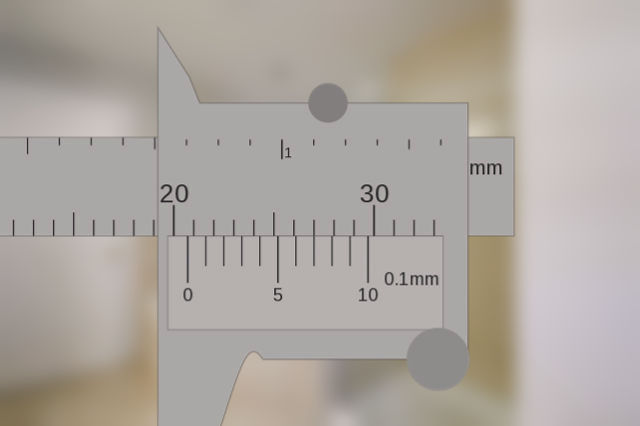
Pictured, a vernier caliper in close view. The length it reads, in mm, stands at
20.7 mm
